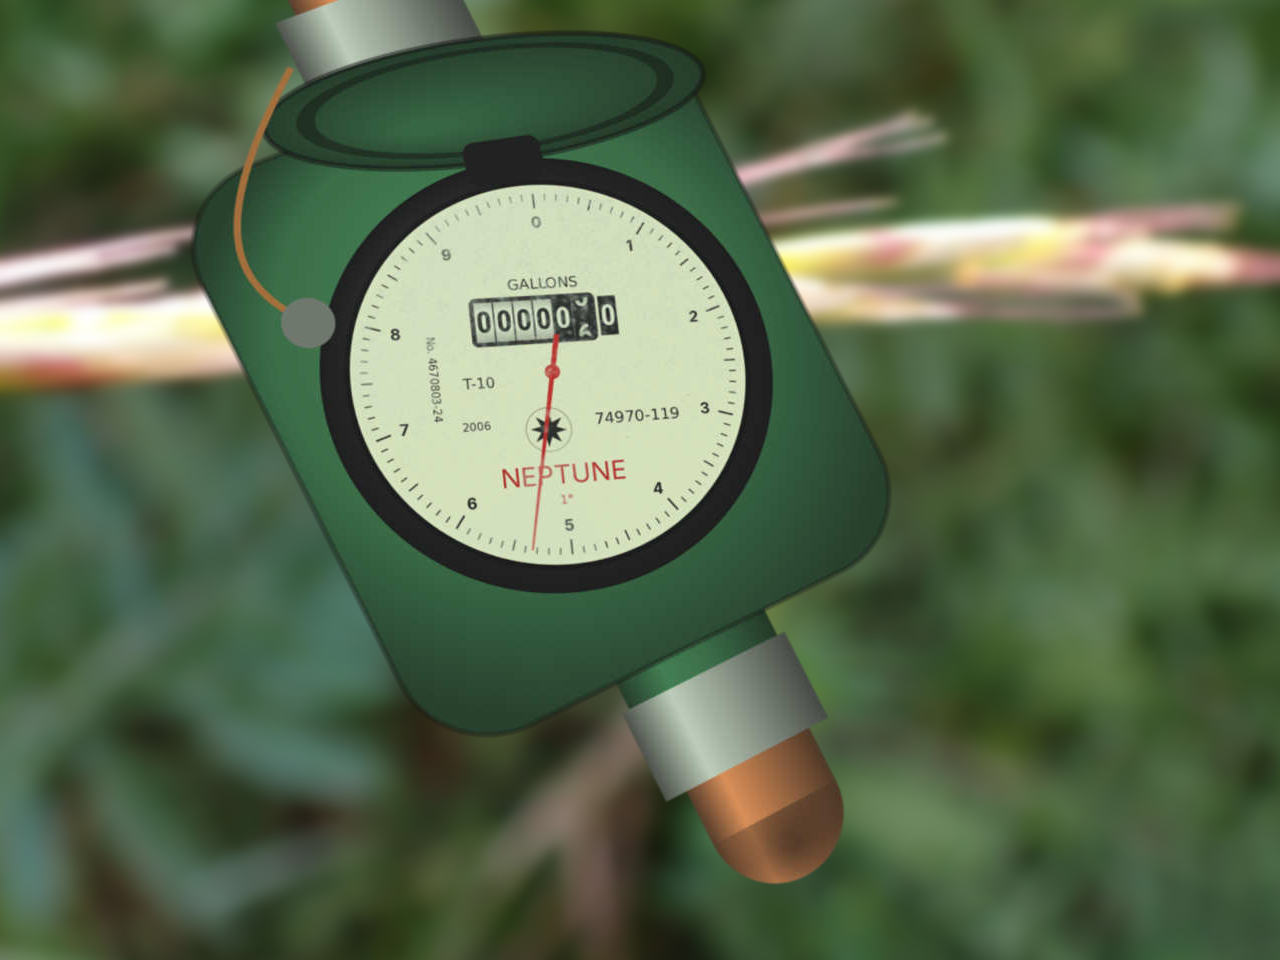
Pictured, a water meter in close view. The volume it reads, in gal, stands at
55.3 gal
